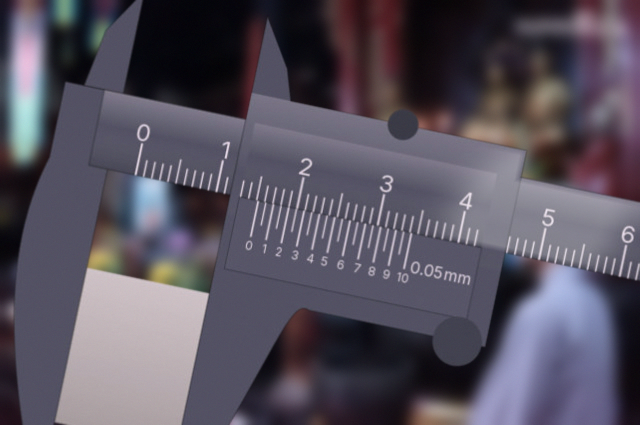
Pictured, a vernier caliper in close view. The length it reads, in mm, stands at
15.2 mm
